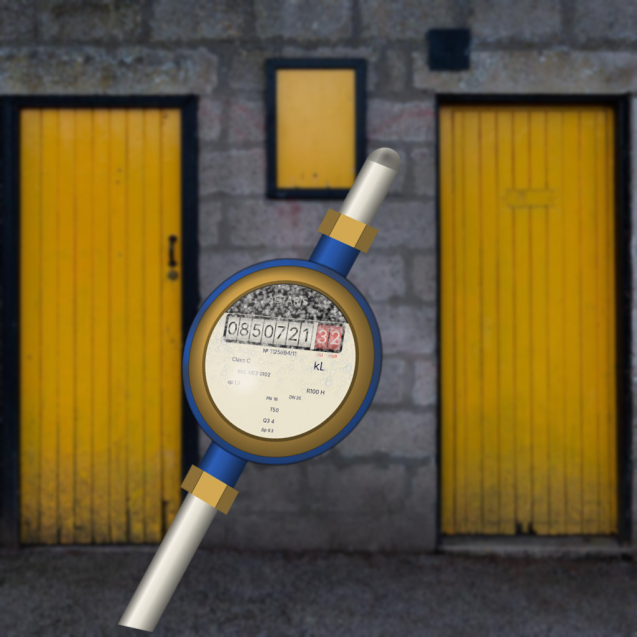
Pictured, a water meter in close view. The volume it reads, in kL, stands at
850721.32 kL
